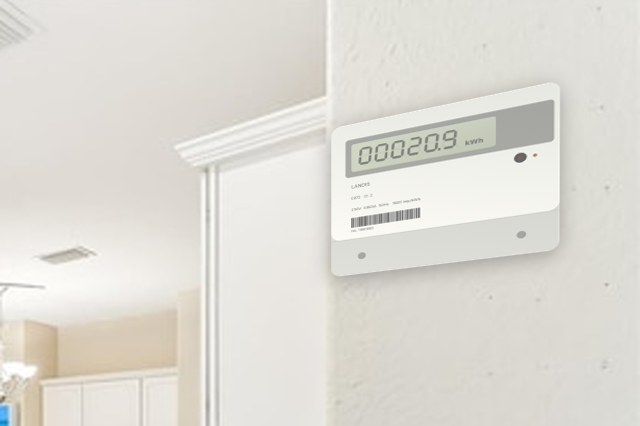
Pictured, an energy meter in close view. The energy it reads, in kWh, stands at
20.9 kWh
